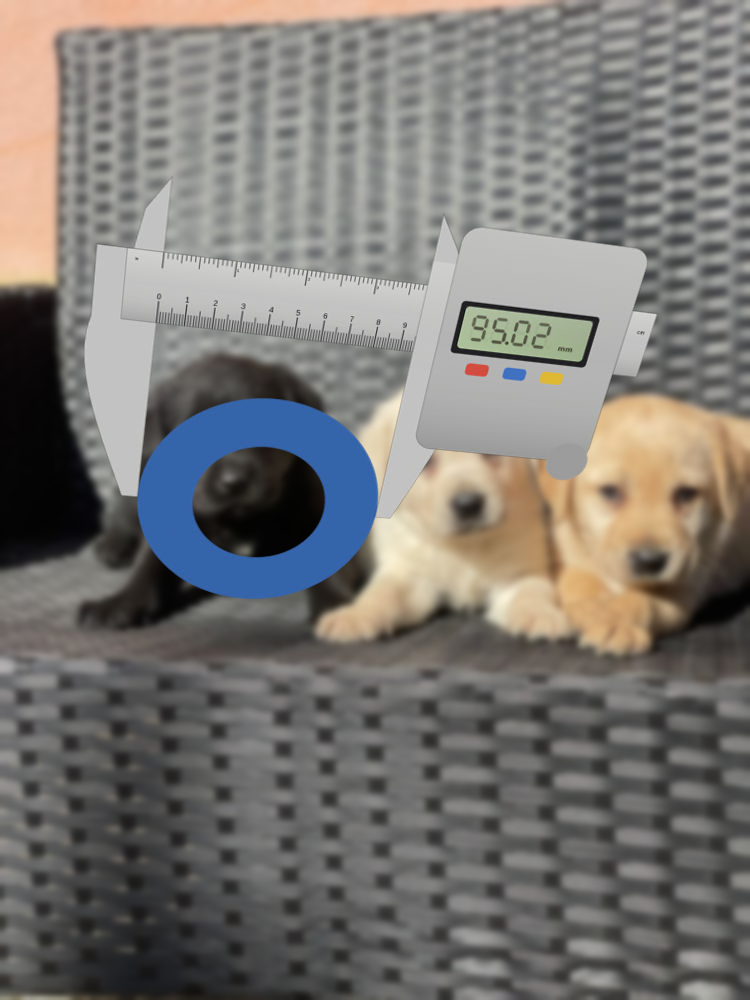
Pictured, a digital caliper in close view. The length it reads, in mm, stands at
95.02 mm
